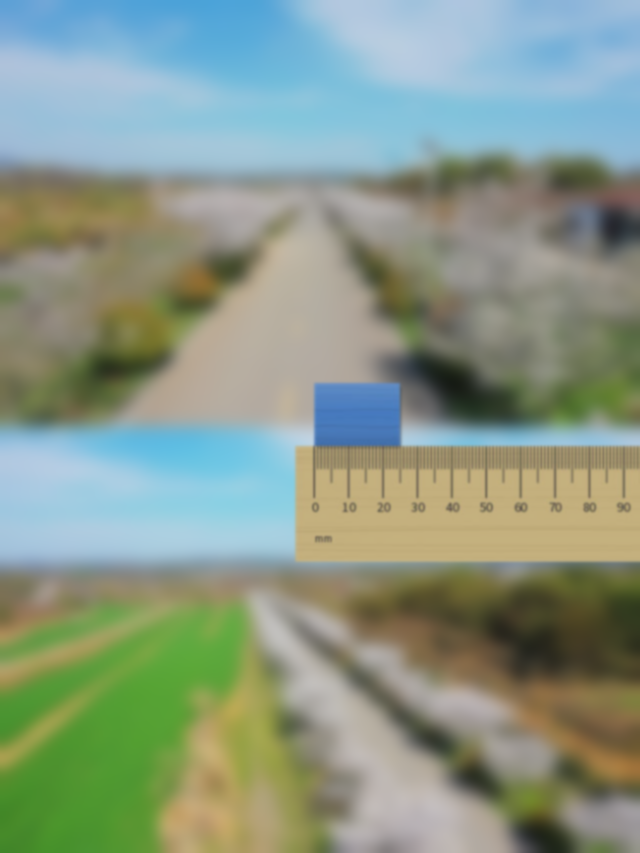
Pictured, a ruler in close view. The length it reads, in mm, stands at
25 mm
